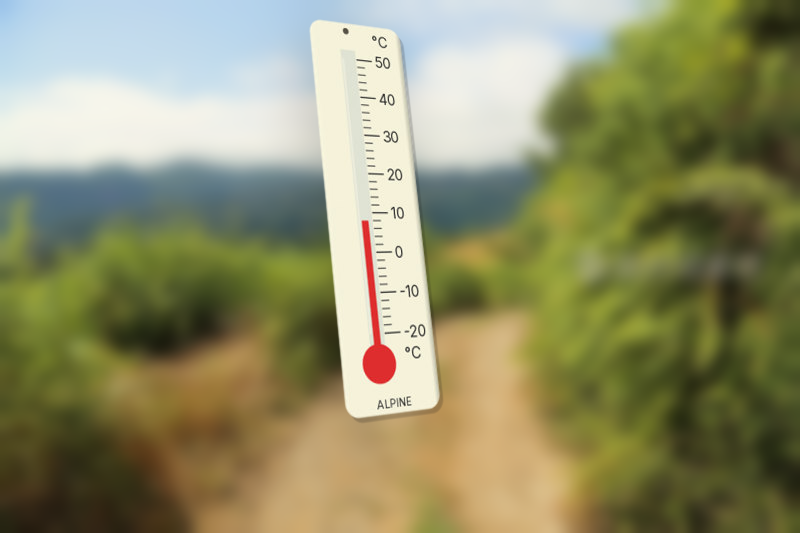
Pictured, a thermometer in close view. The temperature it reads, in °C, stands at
8 °C
